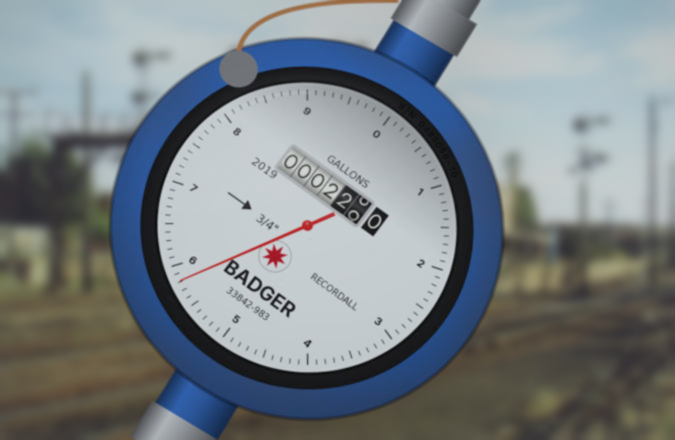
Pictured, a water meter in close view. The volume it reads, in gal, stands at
2285.8 gal
